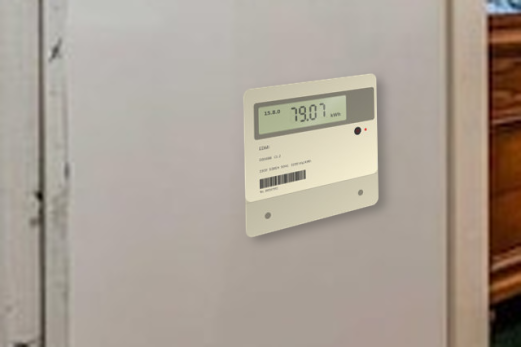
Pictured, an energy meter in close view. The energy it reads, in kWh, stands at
79.07 kWh
